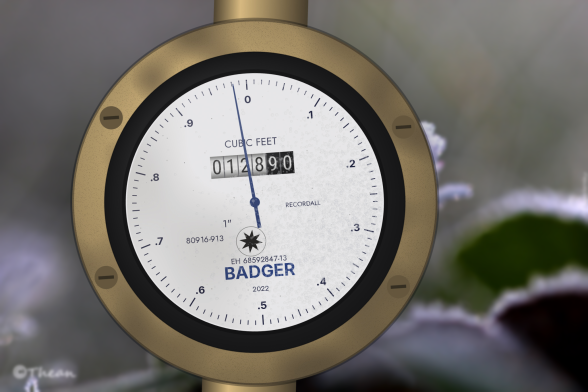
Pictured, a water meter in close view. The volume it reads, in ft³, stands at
12889.98 ft³
